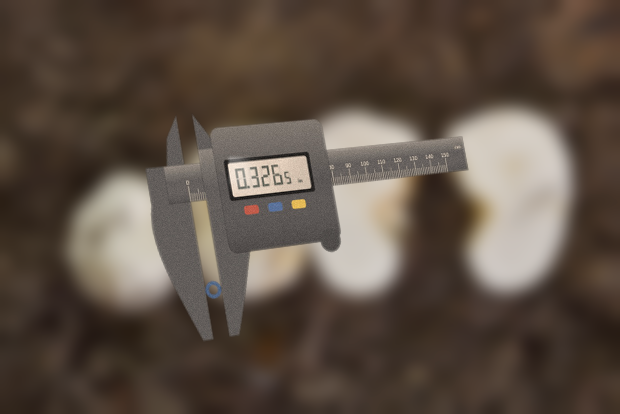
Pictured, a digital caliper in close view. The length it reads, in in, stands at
0.3265 in
